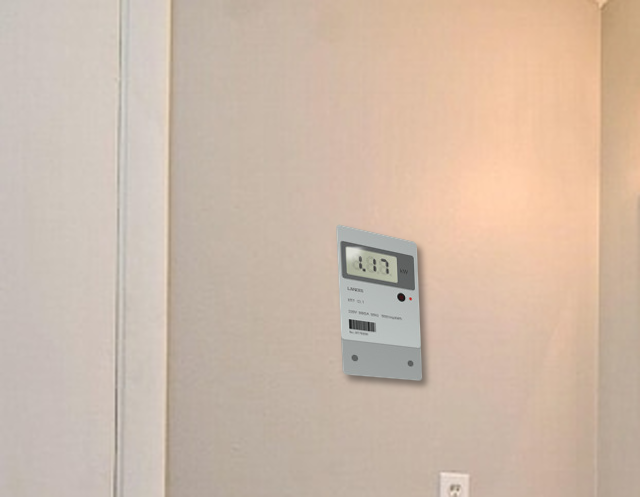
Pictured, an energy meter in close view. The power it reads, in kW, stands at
1.17 kW
